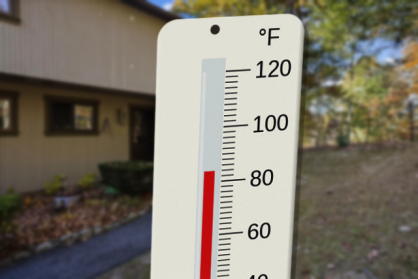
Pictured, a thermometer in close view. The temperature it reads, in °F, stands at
84 °F
